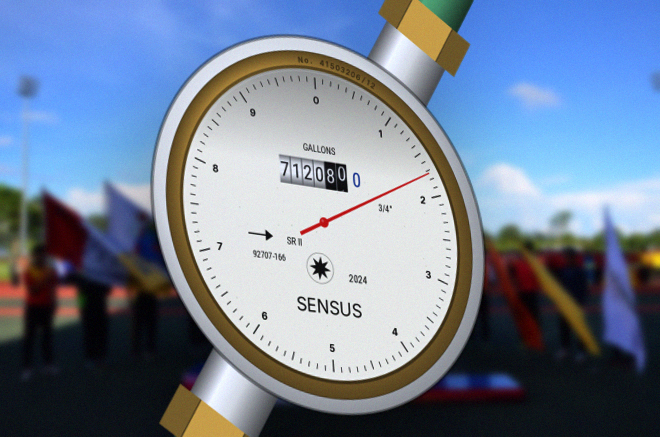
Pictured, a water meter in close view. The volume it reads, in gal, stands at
7120801.7 gal
